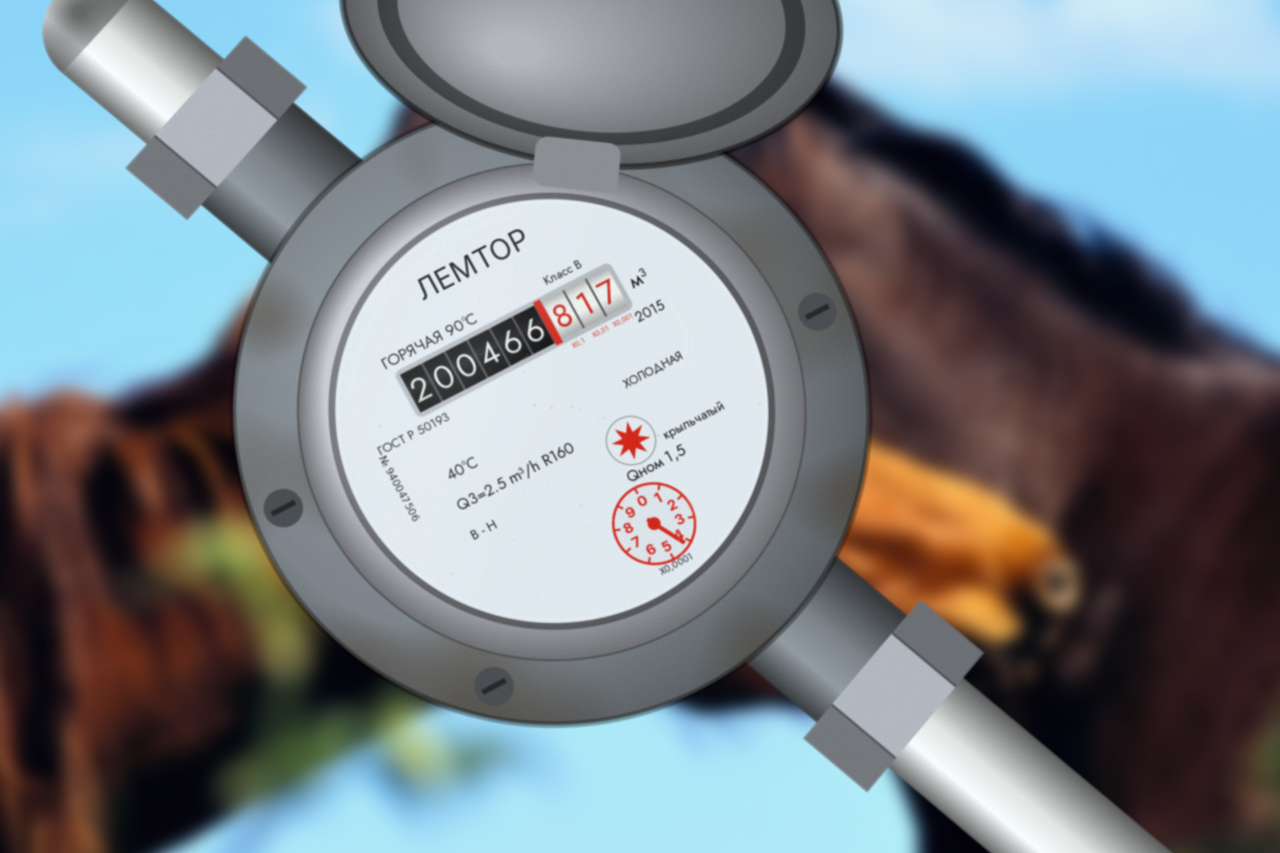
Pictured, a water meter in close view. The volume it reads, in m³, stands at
200466.8174 m³
